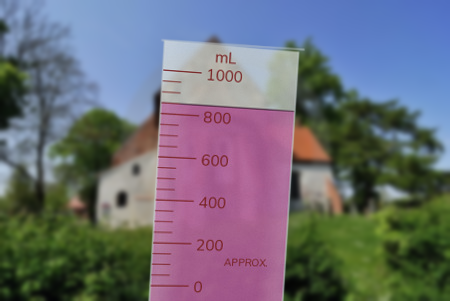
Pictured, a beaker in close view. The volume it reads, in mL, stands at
850 mL
